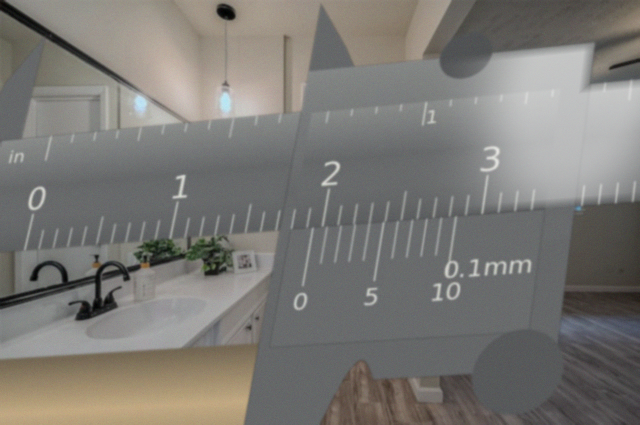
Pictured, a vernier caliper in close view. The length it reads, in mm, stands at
19.4 mm
